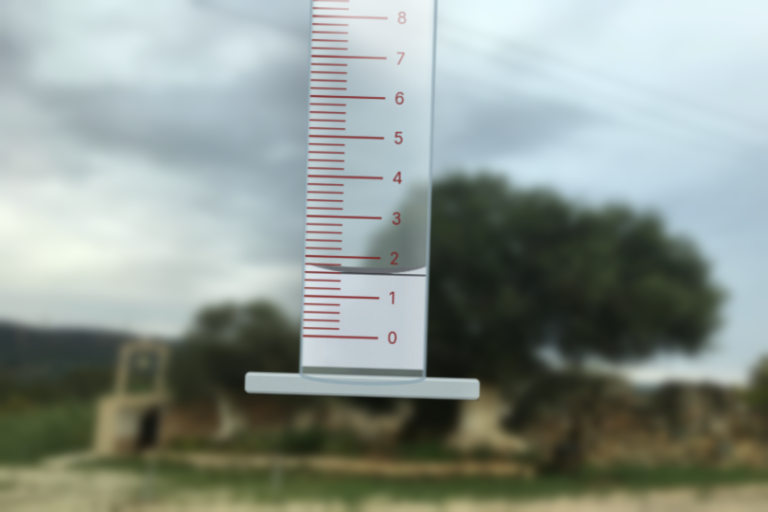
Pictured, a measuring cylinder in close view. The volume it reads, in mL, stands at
1.6 mL
